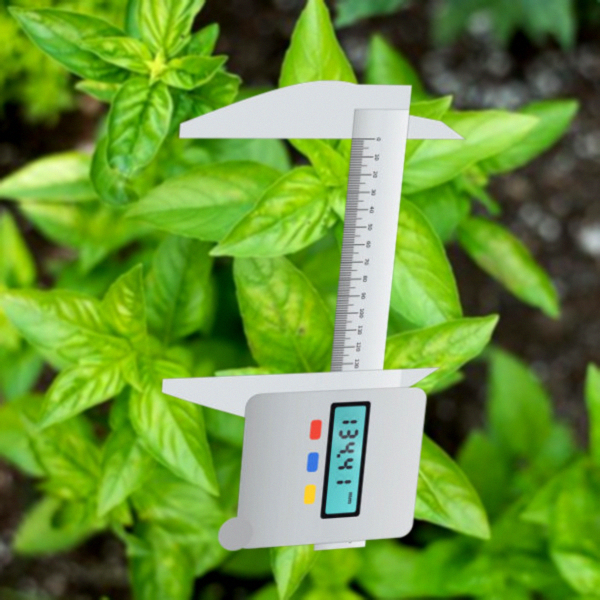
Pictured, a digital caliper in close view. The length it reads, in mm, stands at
134.41 mm
